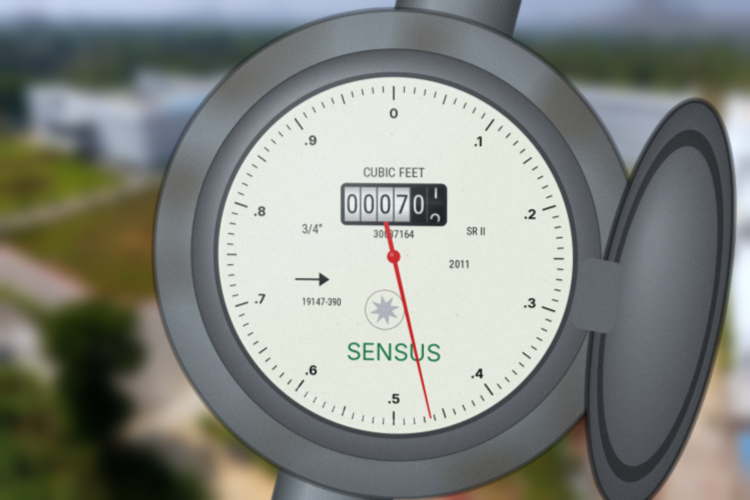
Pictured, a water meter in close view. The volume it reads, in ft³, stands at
701.46 ft³
